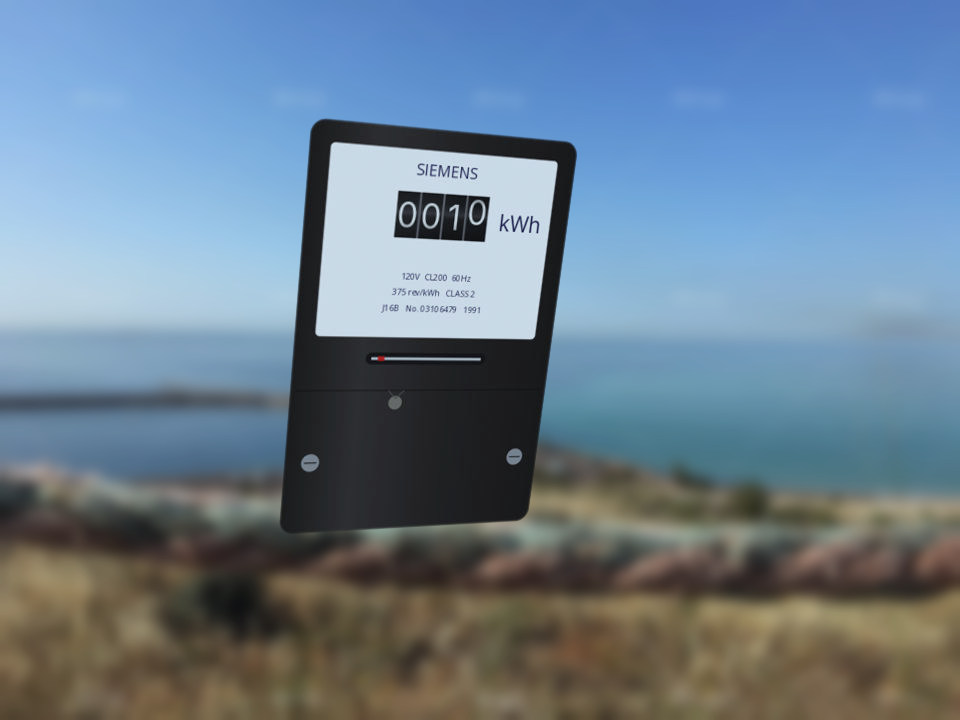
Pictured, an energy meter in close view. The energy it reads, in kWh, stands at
10 kWh
